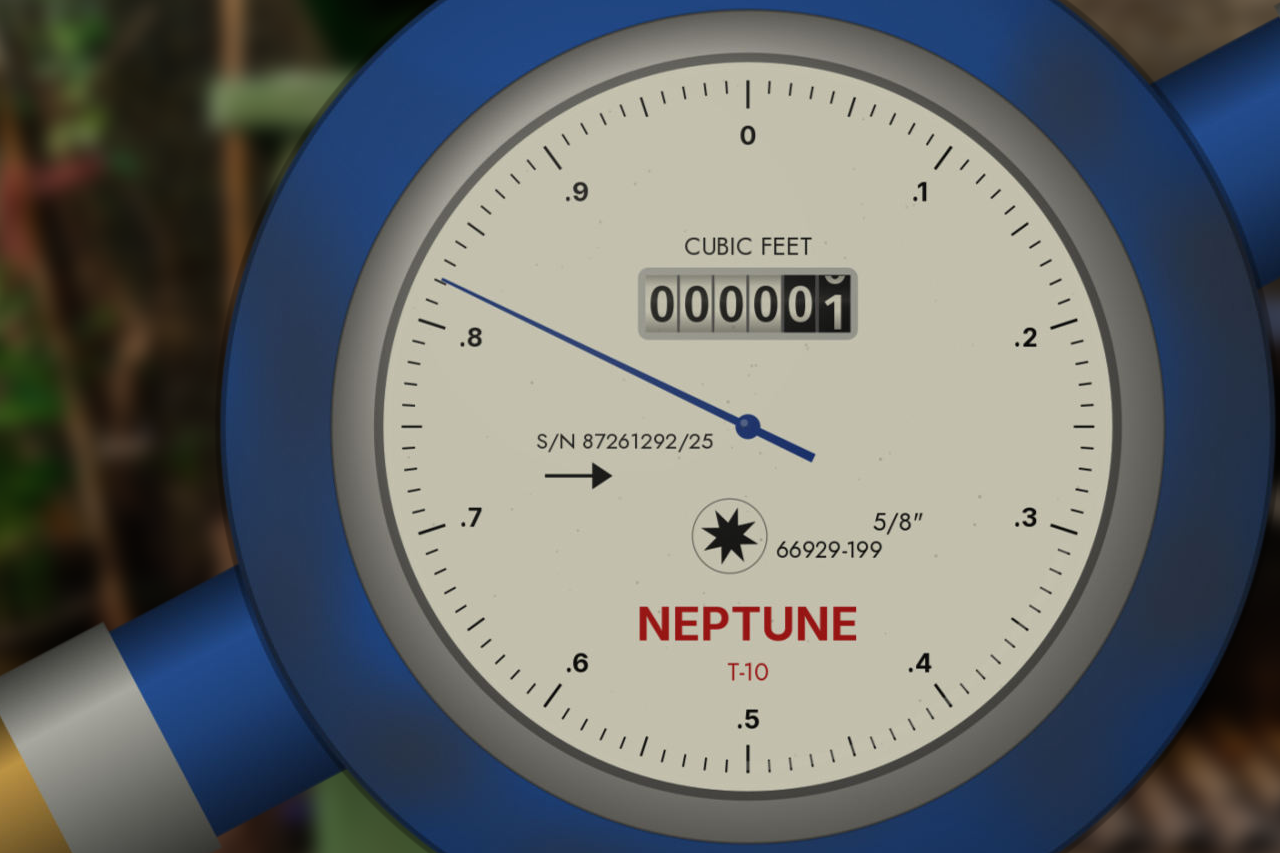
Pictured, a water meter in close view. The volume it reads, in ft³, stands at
0.82 ft³
